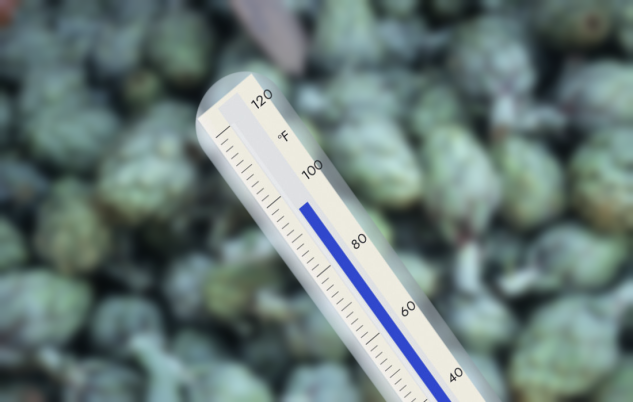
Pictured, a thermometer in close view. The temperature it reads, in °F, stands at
95 °F
